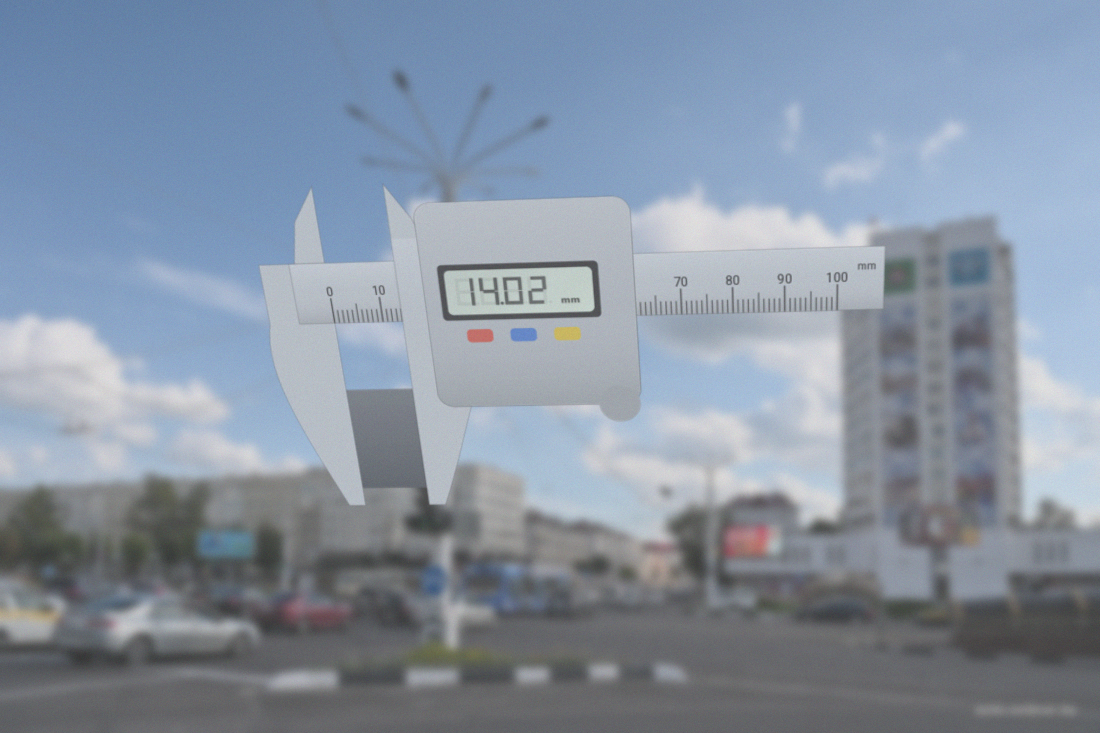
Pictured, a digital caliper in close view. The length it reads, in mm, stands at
14.02 mm
